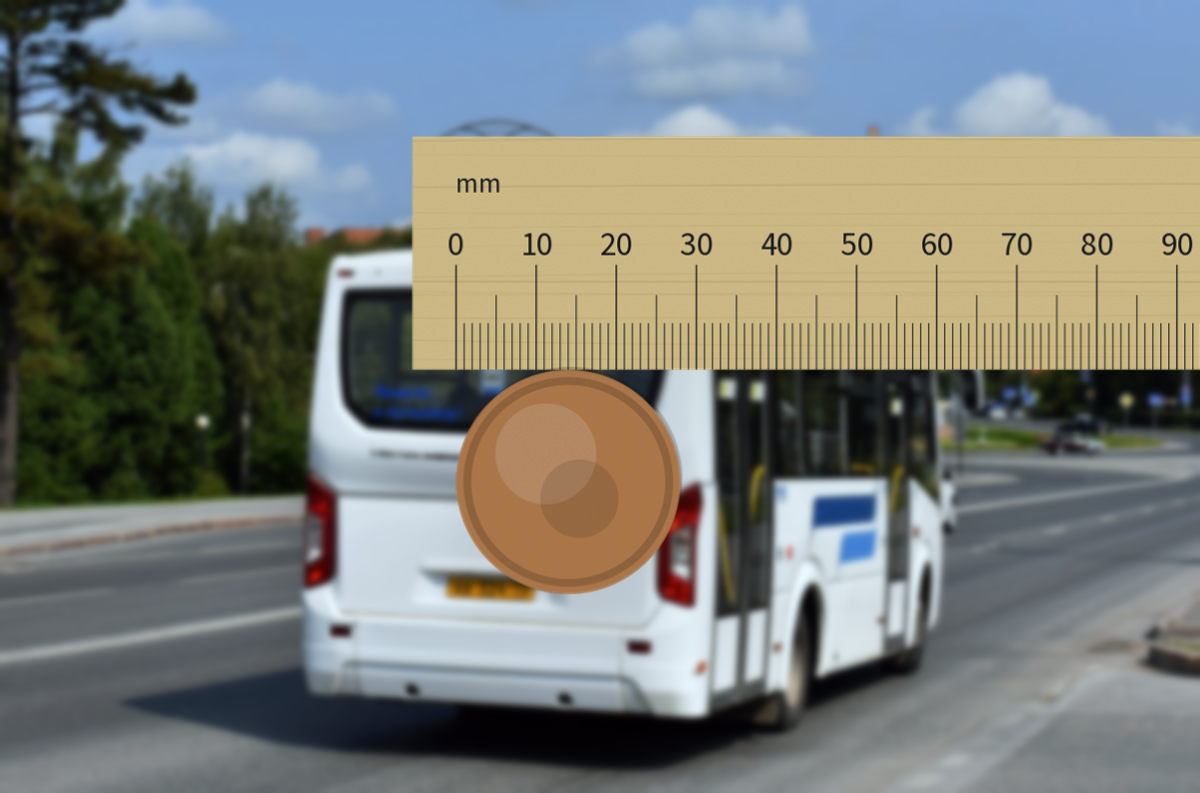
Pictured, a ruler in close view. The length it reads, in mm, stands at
28 mm
